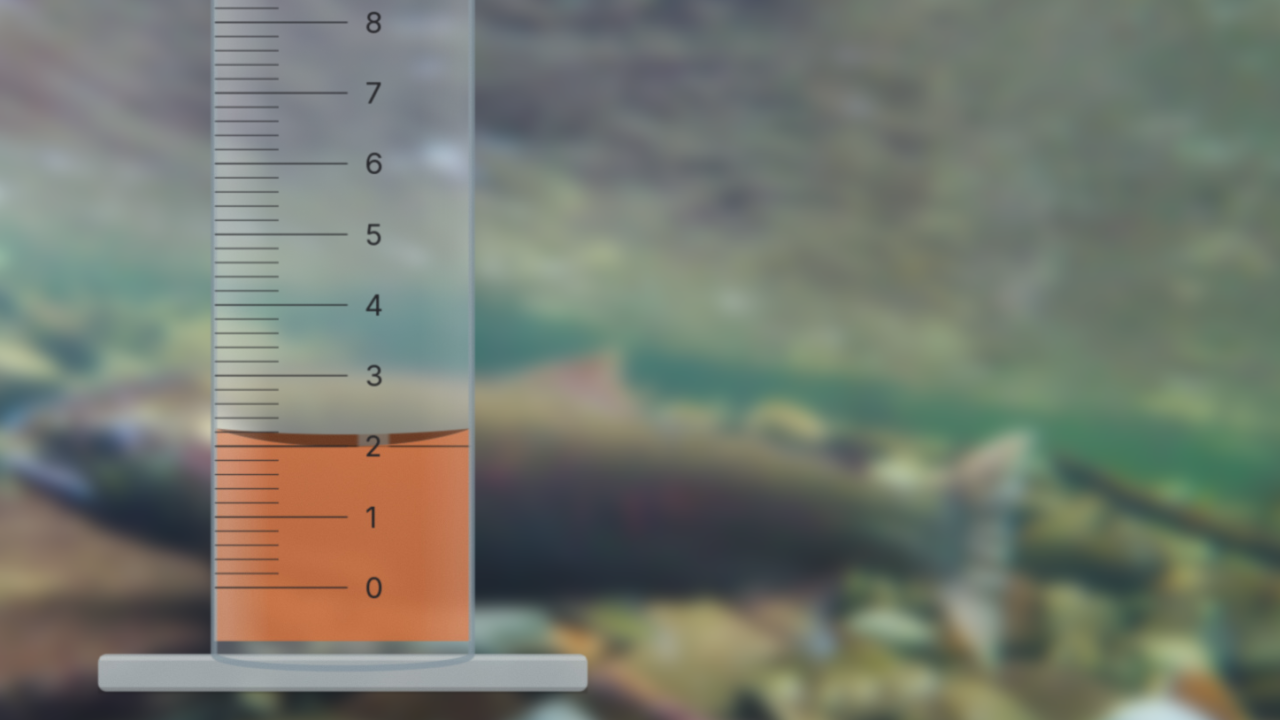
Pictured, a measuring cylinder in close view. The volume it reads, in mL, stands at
2 mL
